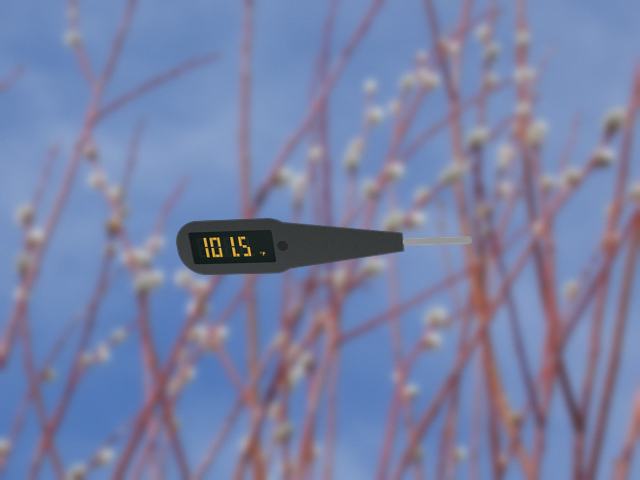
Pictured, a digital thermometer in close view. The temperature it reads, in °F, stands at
101.5 °F
